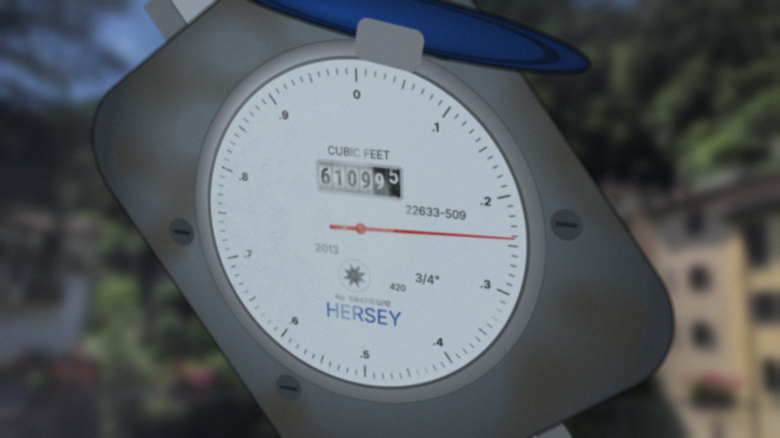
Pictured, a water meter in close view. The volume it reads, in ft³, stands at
610995.24 ft³
